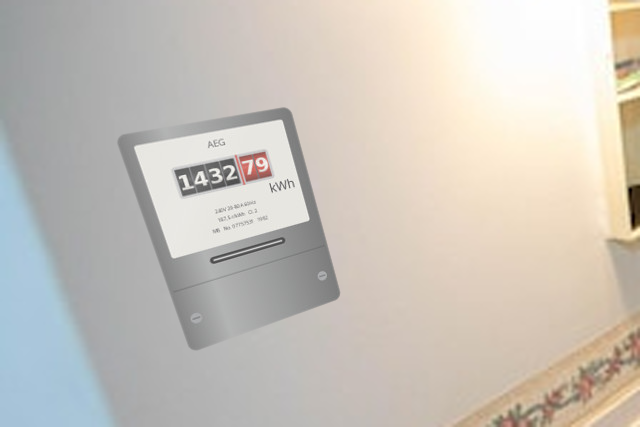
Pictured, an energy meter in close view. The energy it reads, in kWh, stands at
1432.79 kWh
